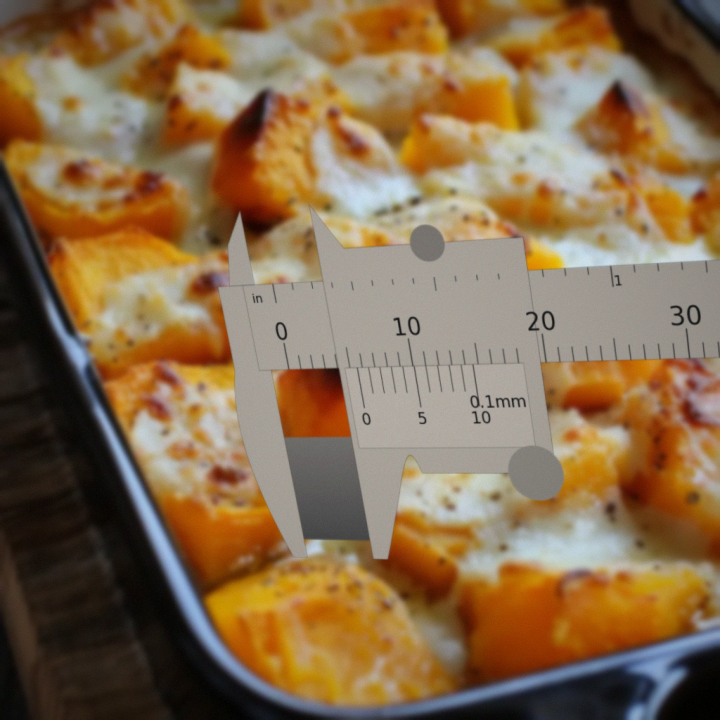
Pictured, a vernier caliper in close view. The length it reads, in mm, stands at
5.6 mm
